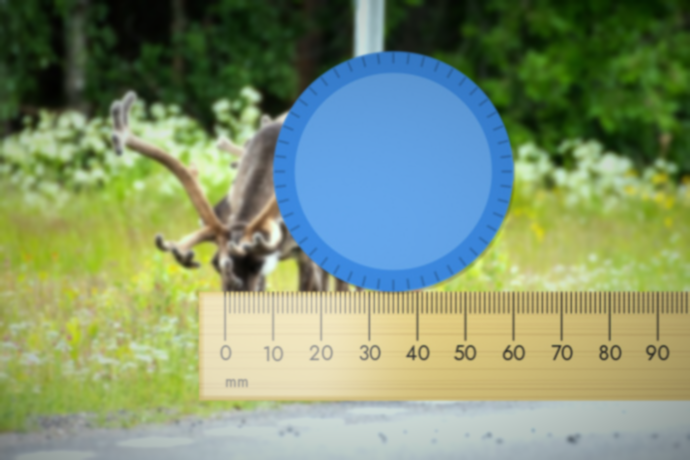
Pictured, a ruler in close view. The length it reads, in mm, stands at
50 mm
